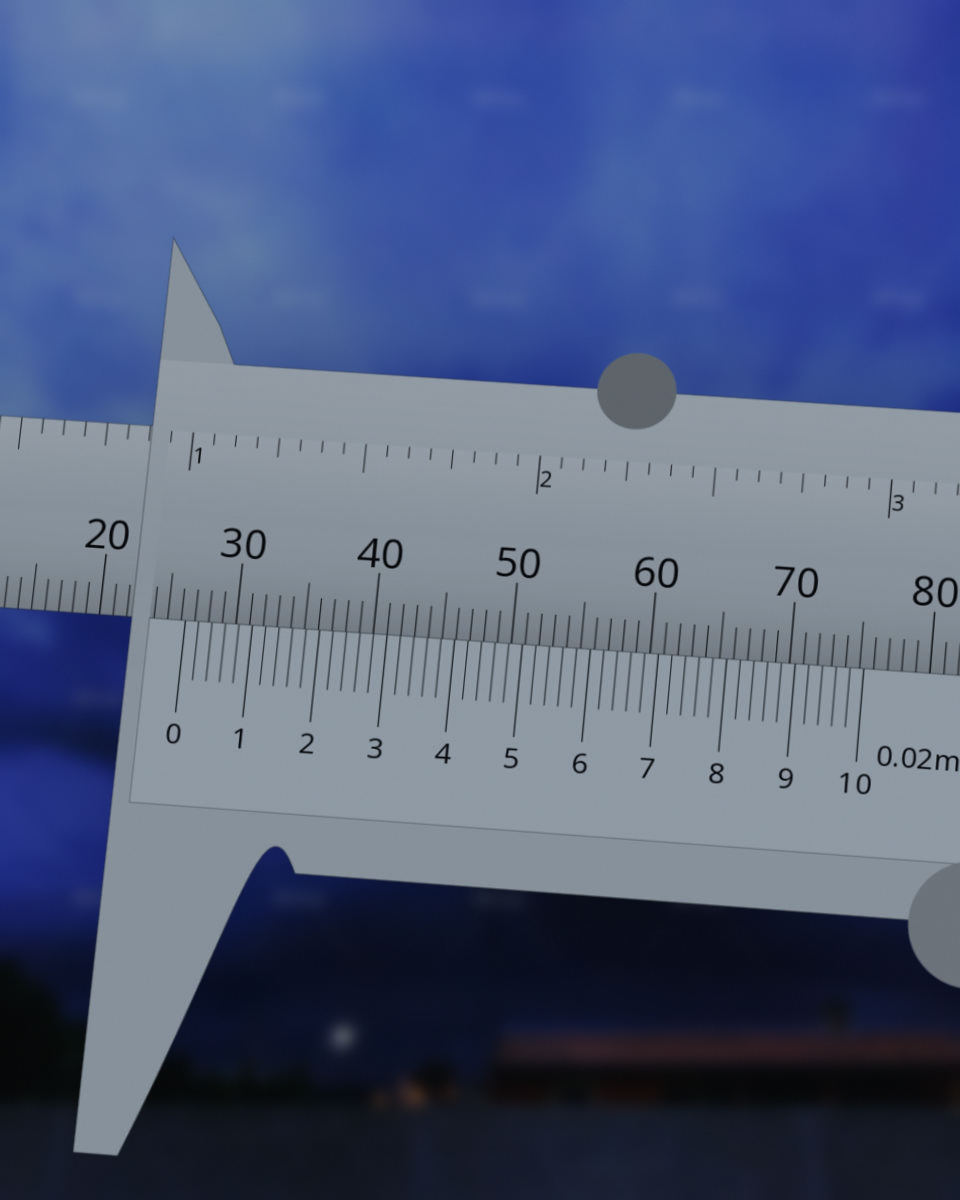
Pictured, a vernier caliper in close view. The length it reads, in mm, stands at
26.3 mm
